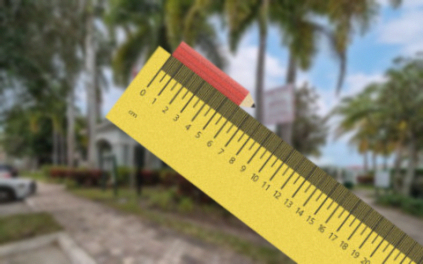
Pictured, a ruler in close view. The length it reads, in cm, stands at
7 cm
